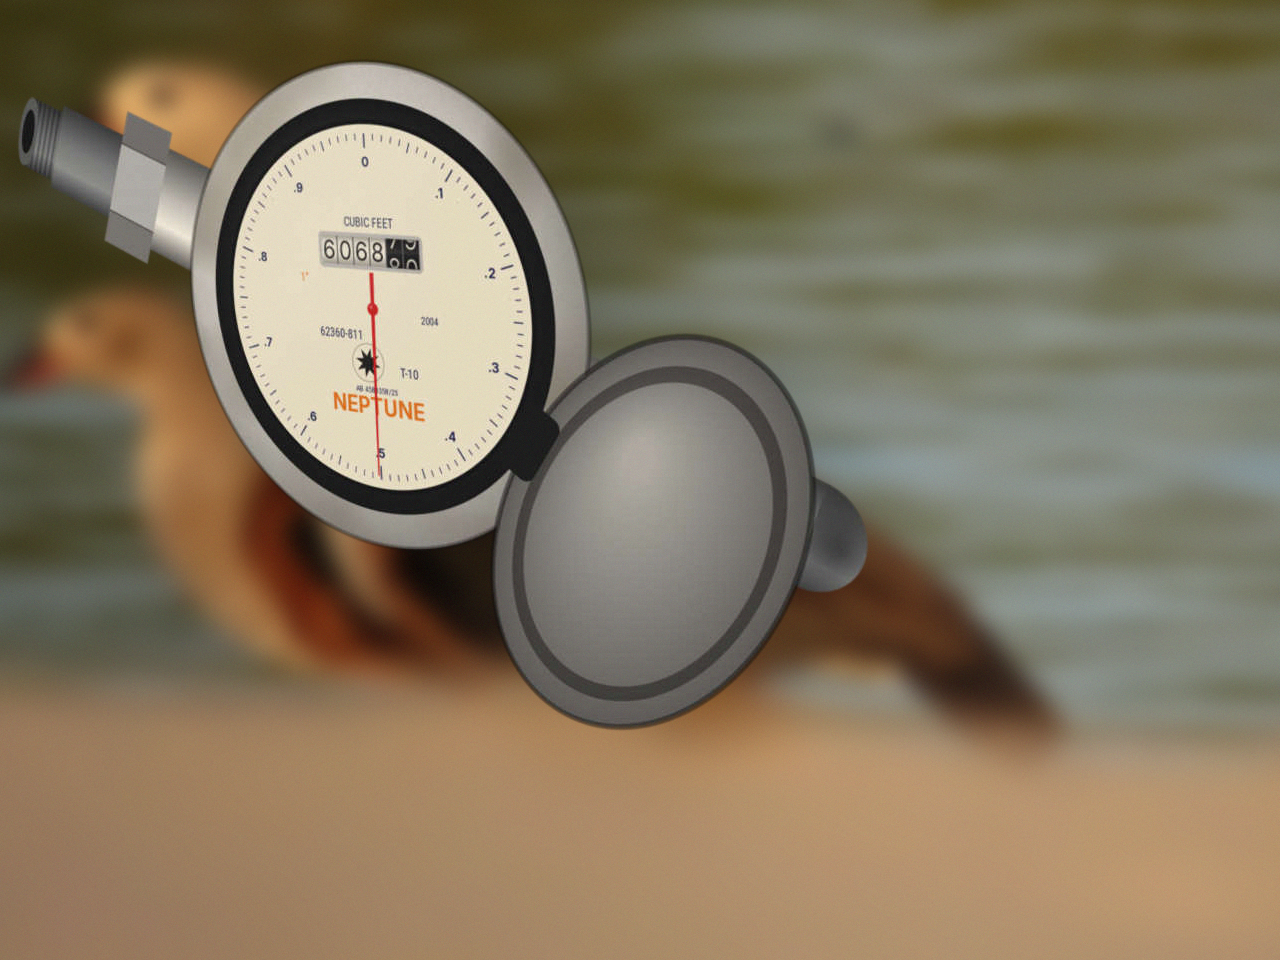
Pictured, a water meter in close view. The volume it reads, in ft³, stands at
606879.50 ft³
